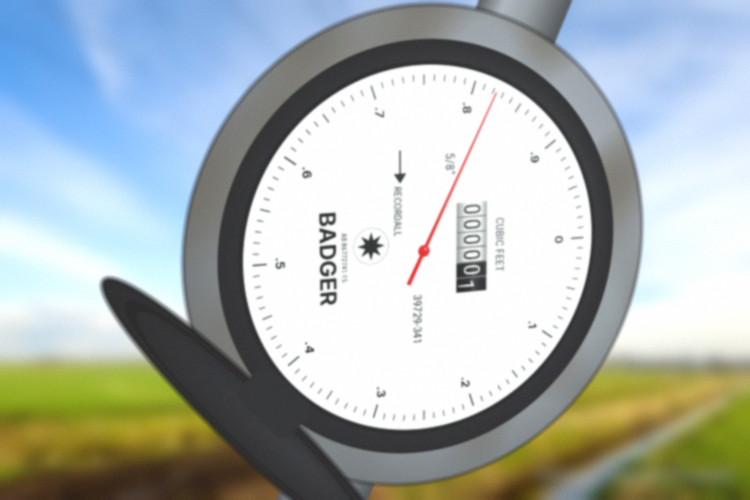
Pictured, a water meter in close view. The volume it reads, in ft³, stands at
0.82 ft³
